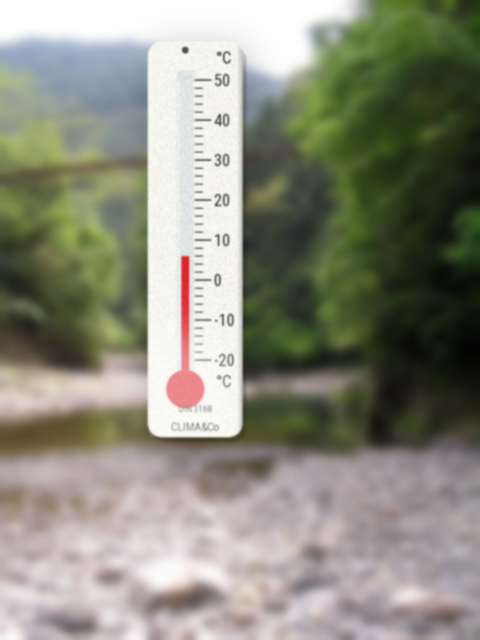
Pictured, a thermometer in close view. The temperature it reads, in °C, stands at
6 °C
